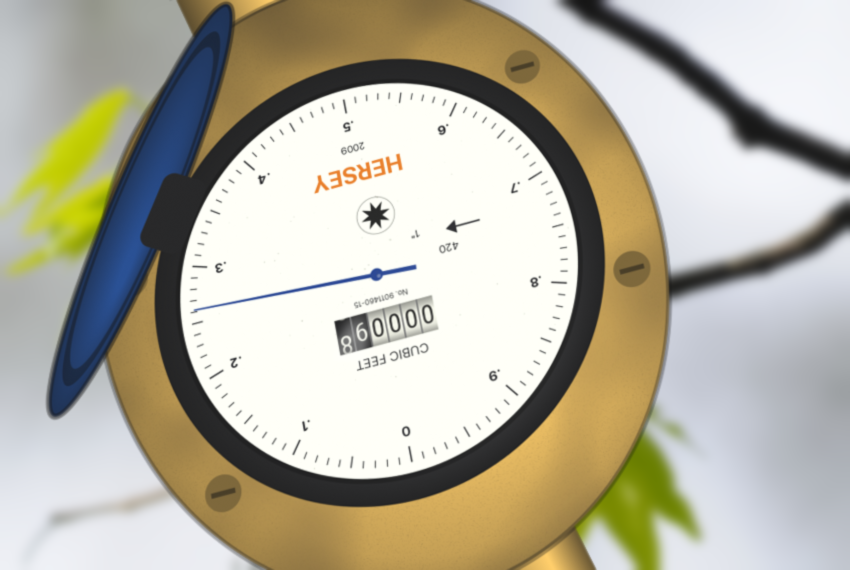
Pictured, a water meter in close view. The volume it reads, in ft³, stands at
98.26 ft³
